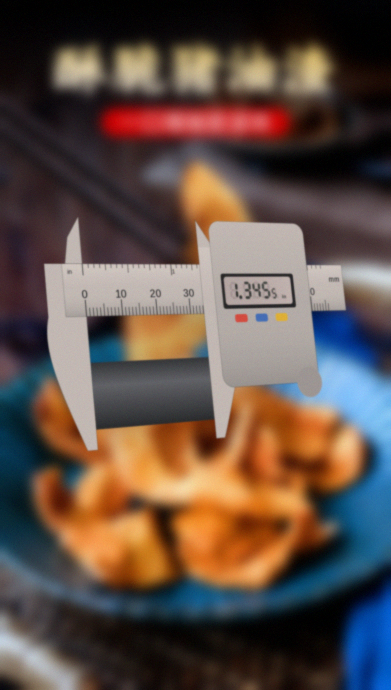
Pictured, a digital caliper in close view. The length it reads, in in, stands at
1.3455 in
